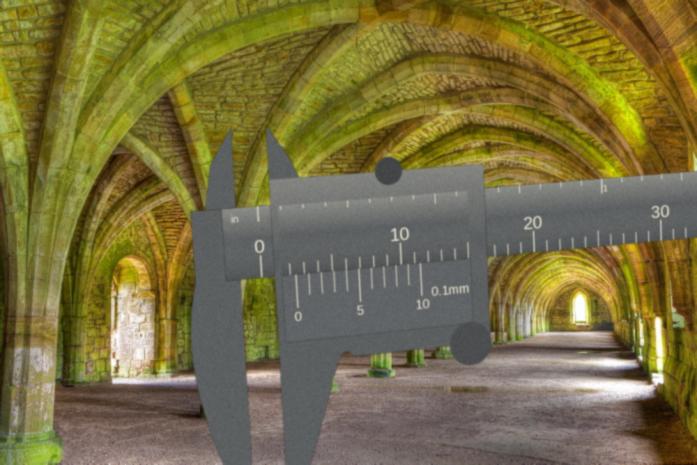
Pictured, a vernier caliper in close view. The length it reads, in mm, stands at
2.4 mm
